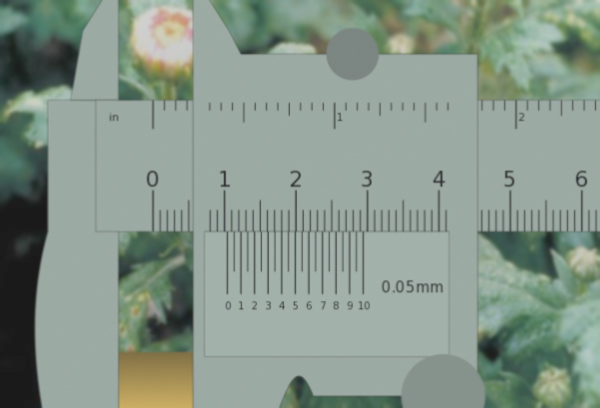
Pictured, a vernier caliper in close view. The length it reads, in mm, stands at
10.4 mm
